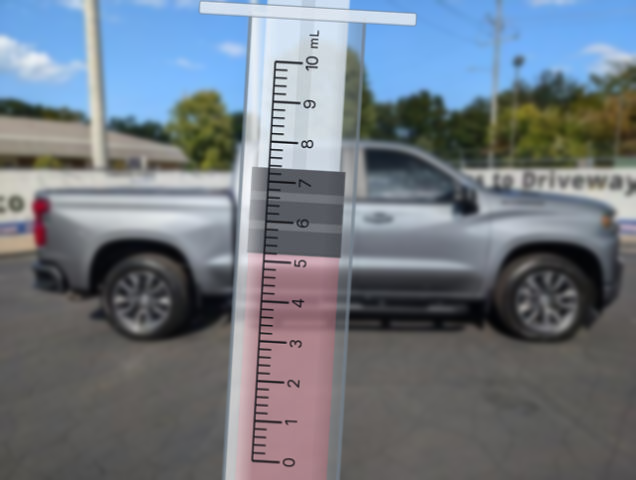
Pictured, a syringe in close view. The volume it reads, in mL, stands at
5.2 mL
